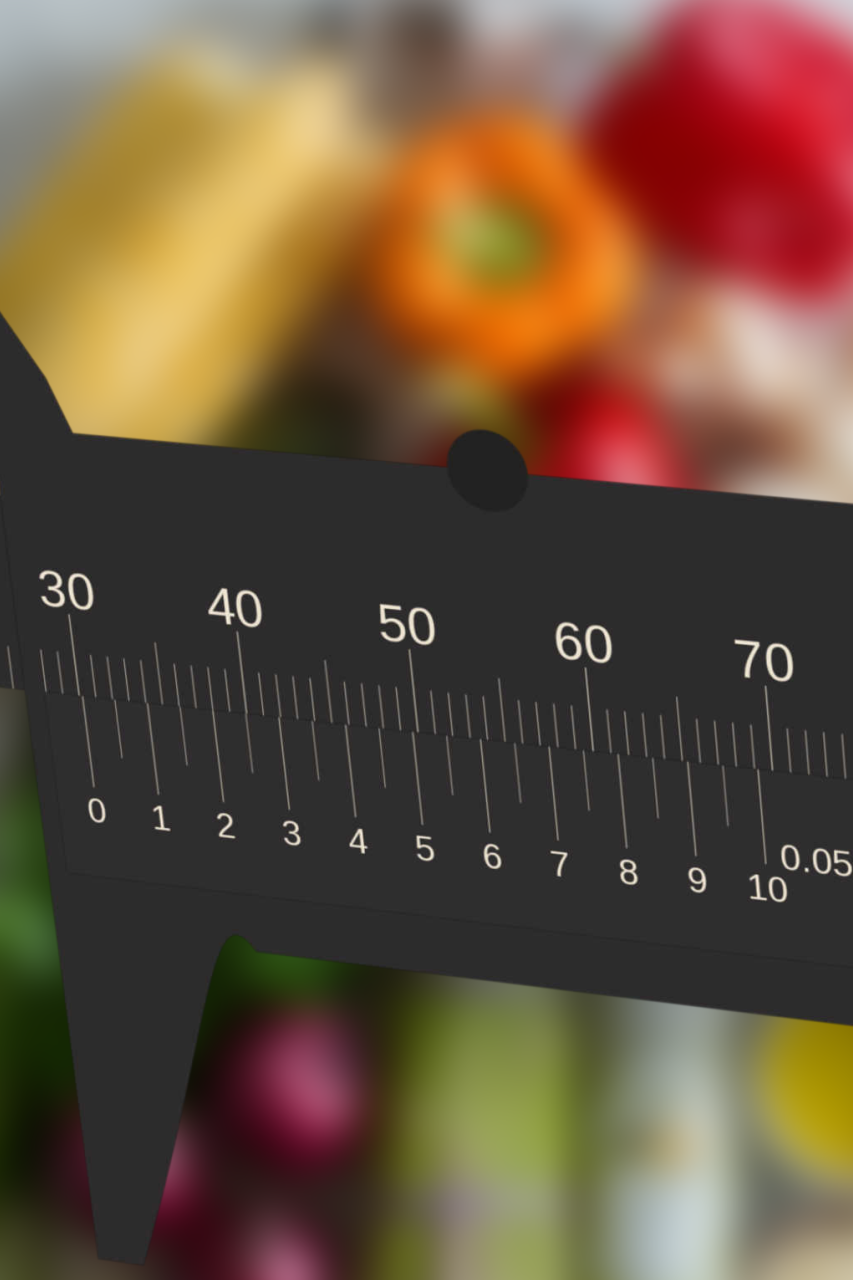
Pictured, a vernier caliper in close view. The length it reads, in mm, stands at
30.2 mm
